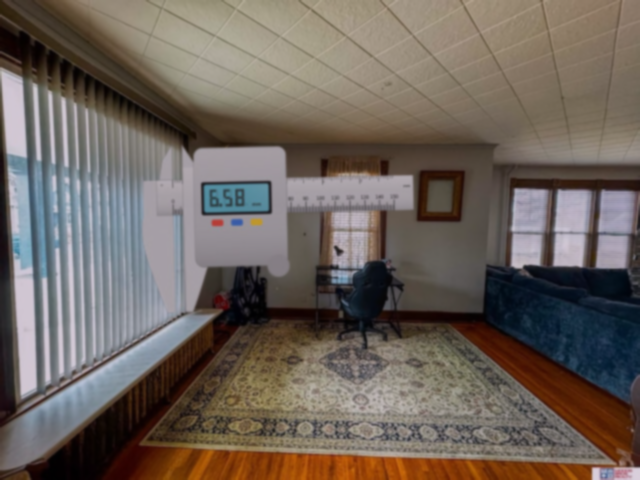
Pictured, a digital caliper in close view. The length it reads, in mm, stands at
6.58 mm
